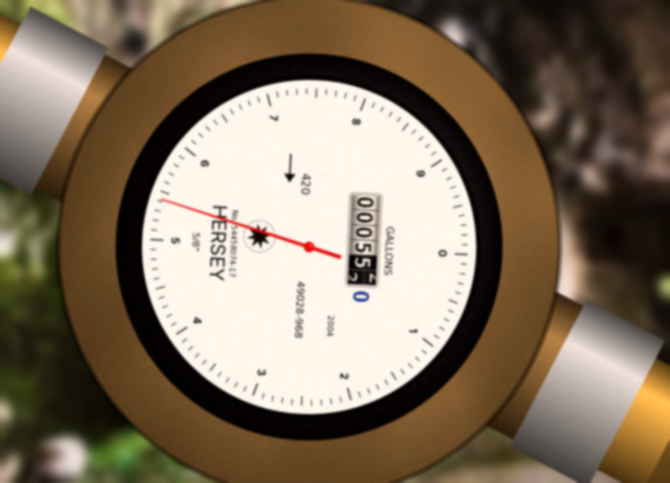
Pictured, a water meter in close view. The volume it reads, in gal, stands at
5525.4 gal
